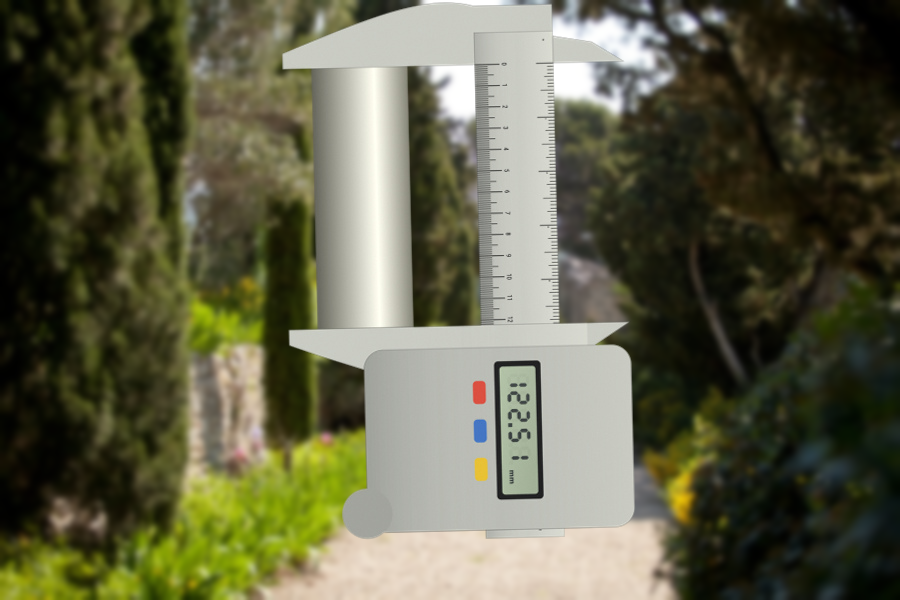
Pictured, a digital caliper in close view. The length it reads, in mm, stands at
122.51 mm
